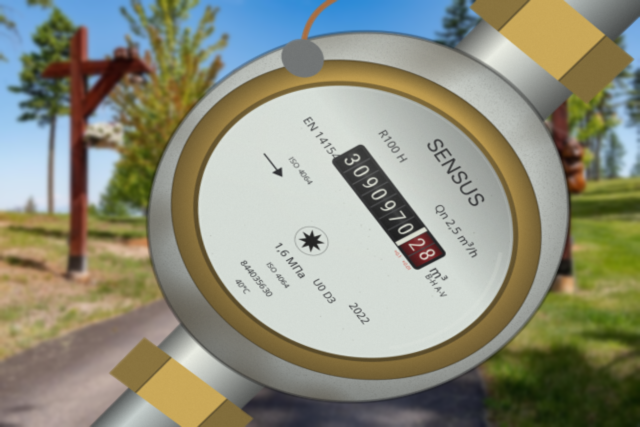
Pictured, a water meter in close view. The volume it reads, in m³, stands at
3090970.28 m³
